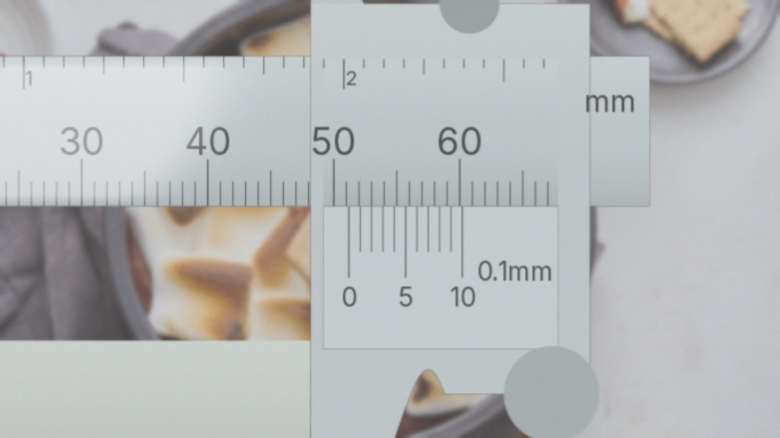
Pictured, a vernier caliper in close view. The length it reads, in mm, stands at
51.2 mm
